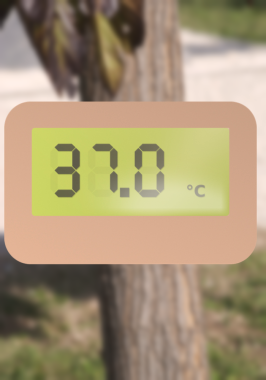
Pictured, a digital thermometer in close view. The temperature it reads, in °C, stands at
37.0 °C
